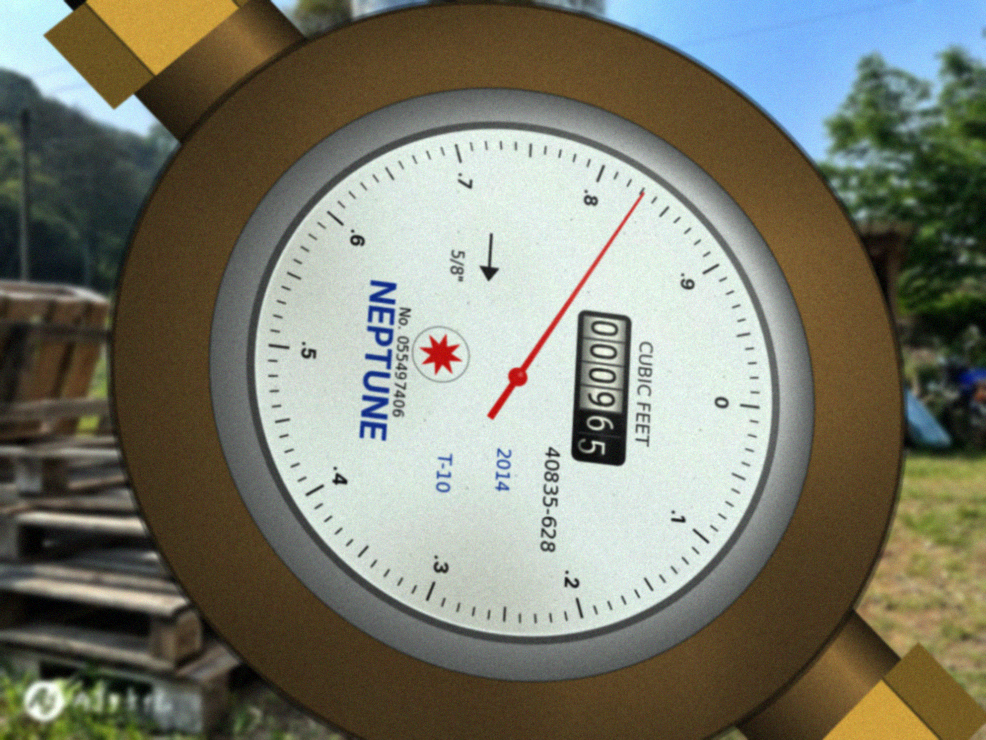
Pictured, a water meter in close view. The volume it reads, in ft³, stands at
964.83 ft³
